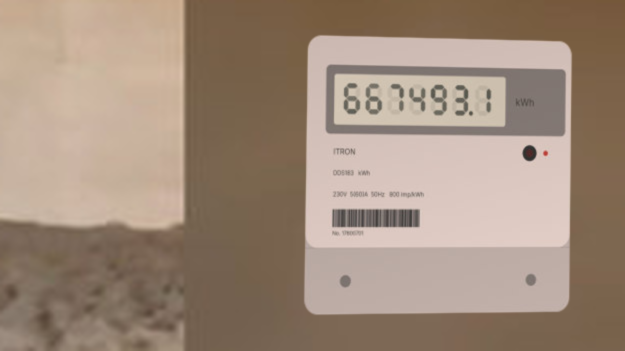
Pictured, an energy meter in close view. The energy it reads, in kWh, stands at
667493.1 kWh
